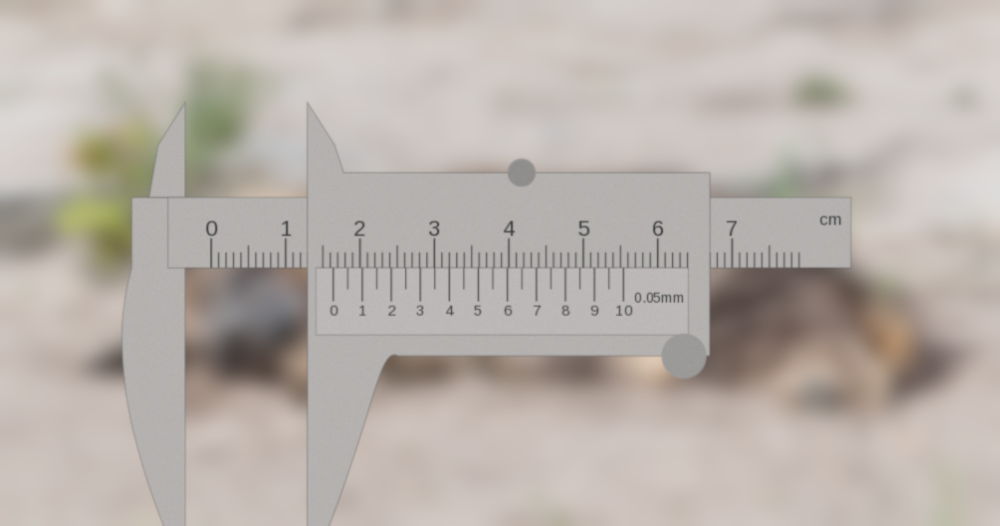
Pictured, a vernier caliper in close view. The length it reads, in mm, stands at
16.4 mm
